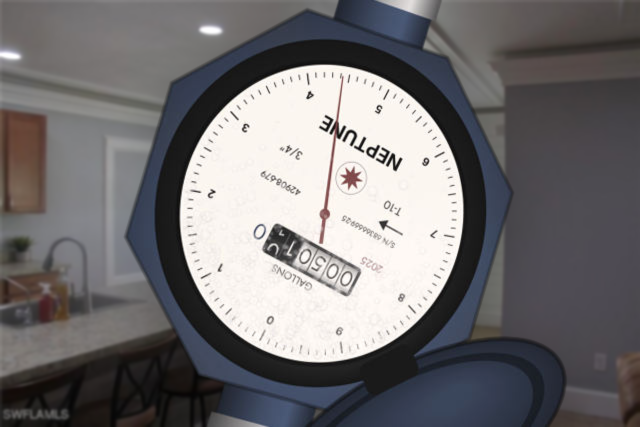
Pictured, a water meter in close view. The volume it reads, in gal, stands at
50104.4 gal
